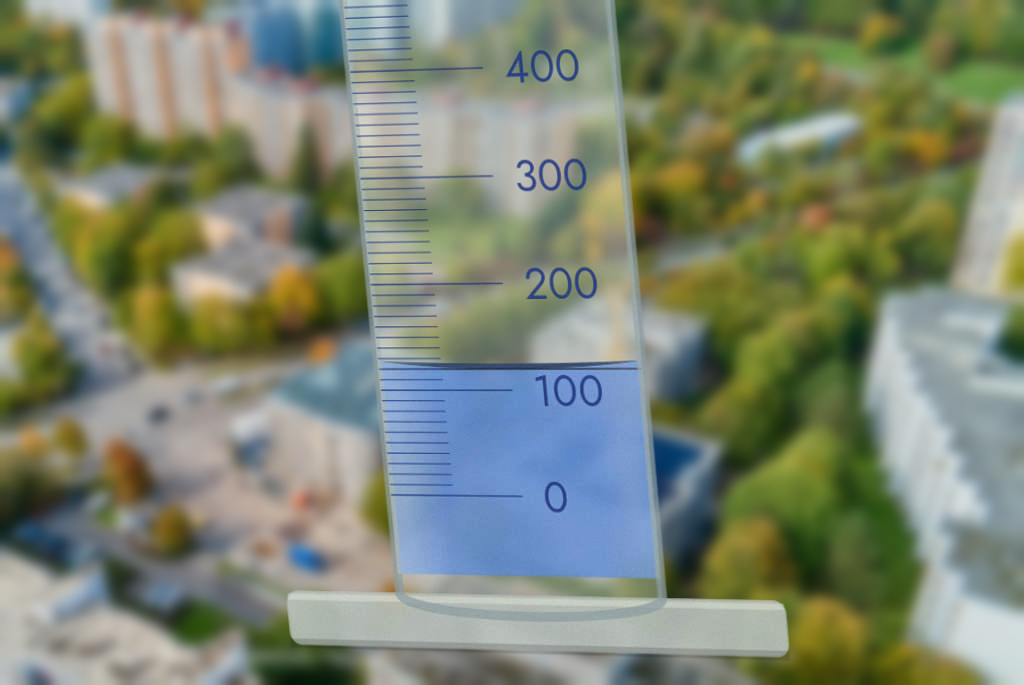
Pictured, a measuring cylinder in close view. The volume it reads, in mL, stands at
120 mL
